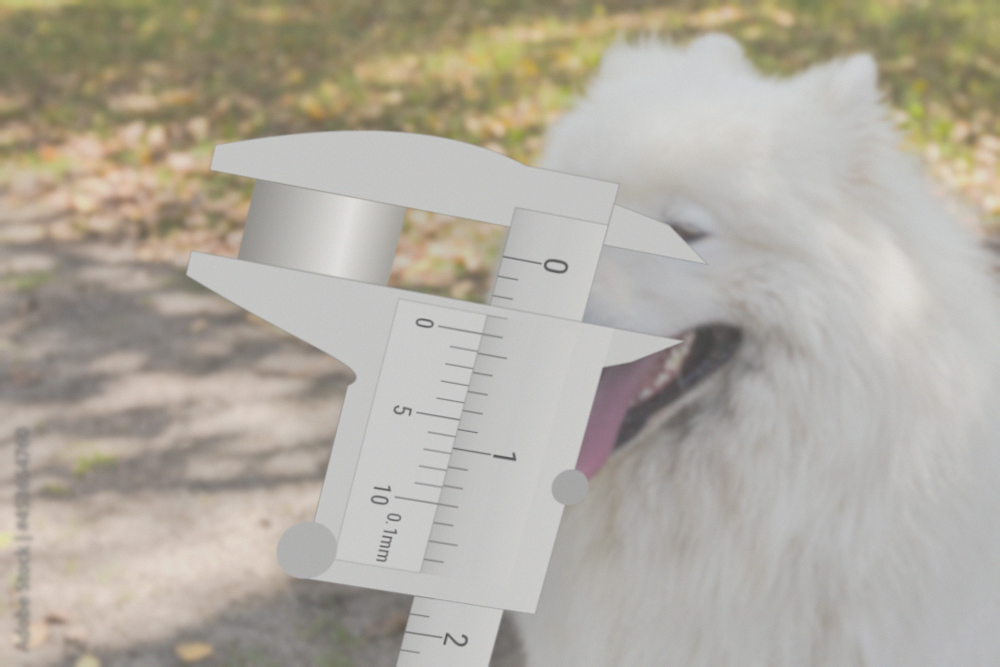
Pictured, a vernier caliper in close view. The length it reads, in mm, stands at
4.0 mm
